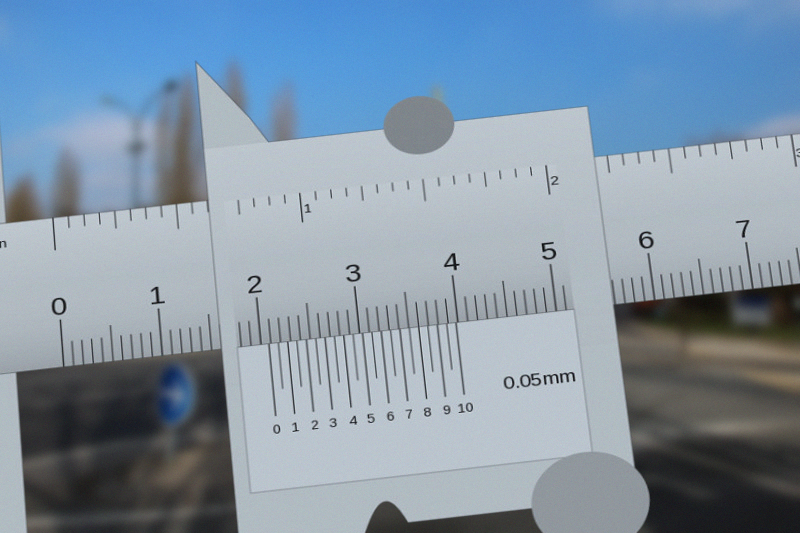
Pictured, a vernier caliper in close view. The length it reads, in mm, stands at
20.8 mm
